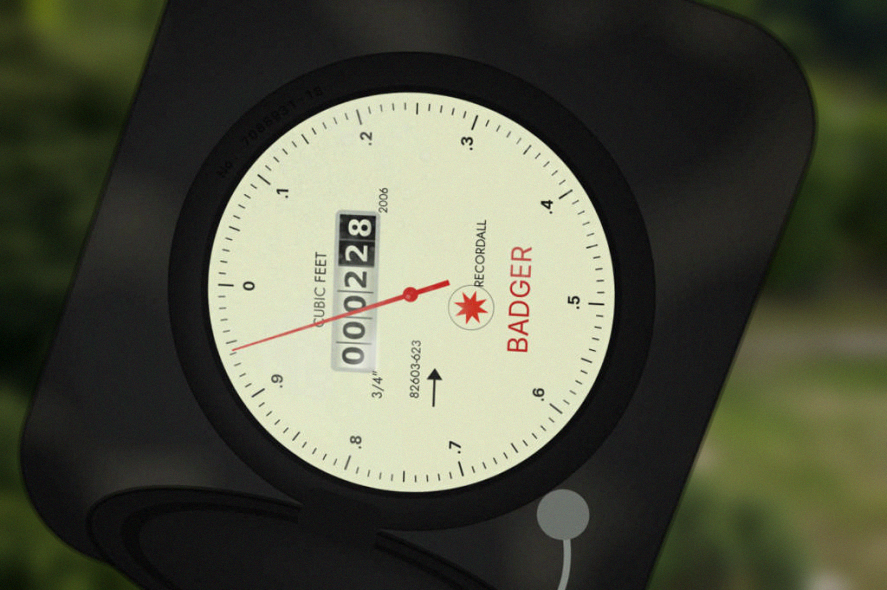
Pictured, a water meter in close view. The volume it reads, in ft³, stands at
227.94 ft³
